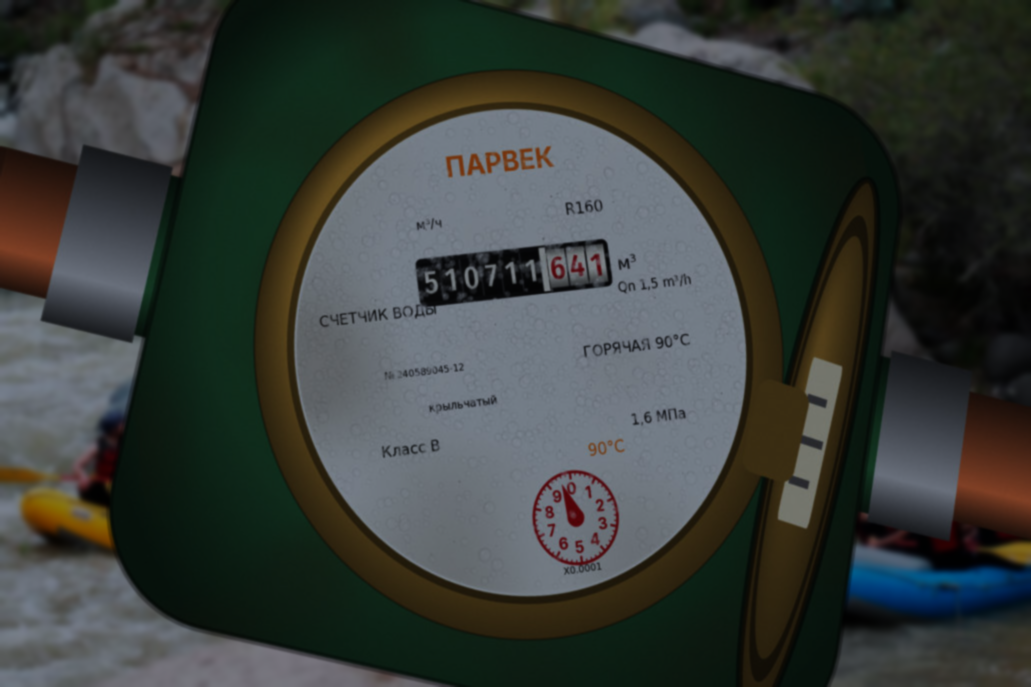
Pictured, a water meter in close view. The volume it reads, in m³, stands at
510711.6409 m³
